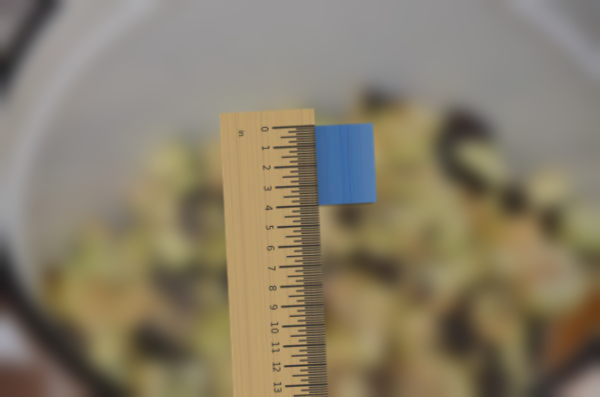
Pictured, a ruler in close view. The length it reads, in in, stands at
4 in
